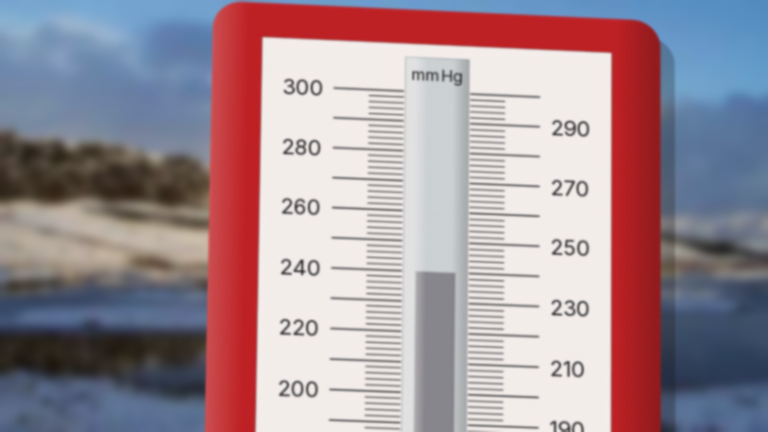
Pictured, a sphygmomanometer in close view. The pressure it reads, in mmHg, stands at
240 mmHg
